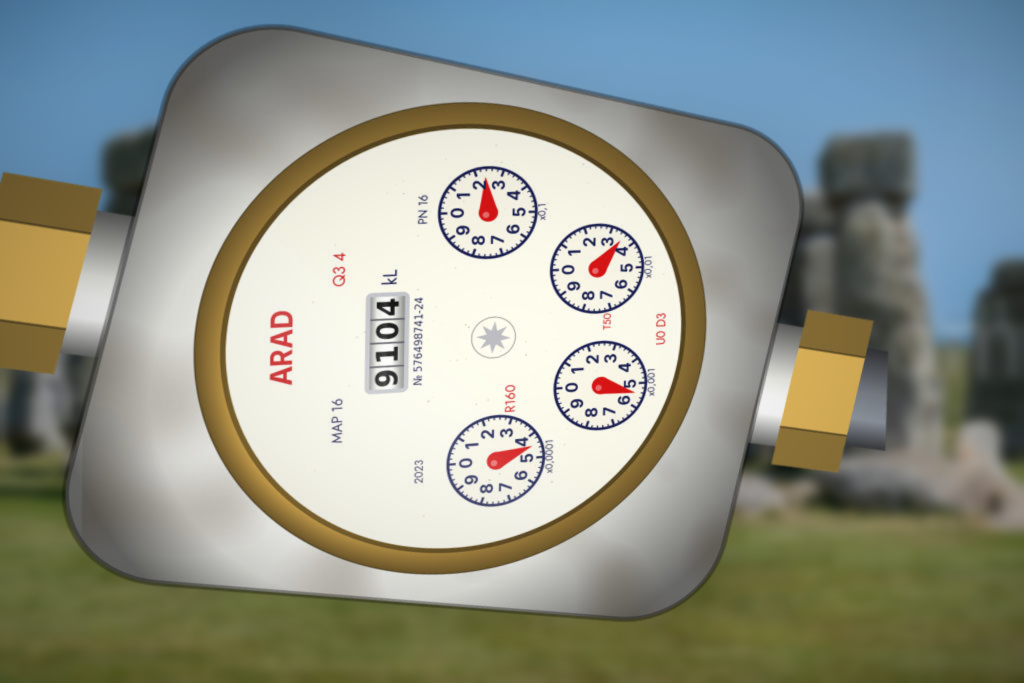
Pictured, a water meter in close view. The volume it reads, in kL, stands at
9104.2354 kL
